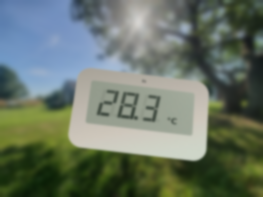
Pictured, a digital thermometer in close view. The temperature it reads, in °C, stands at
28.3 °C
